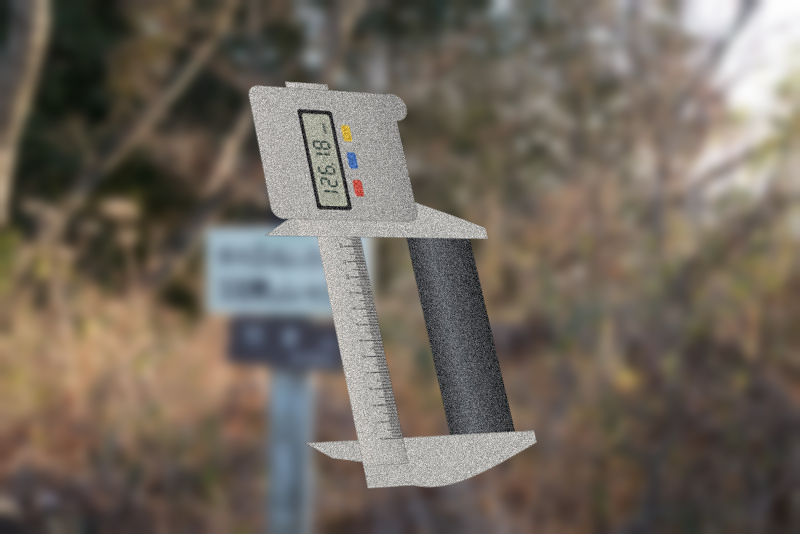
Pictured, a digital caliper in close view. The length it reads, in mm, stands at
126.18 mm
